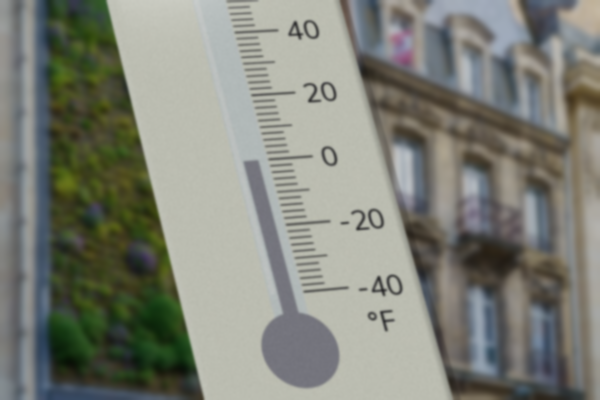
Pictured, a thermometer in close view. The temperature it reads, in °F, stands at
0 °F
